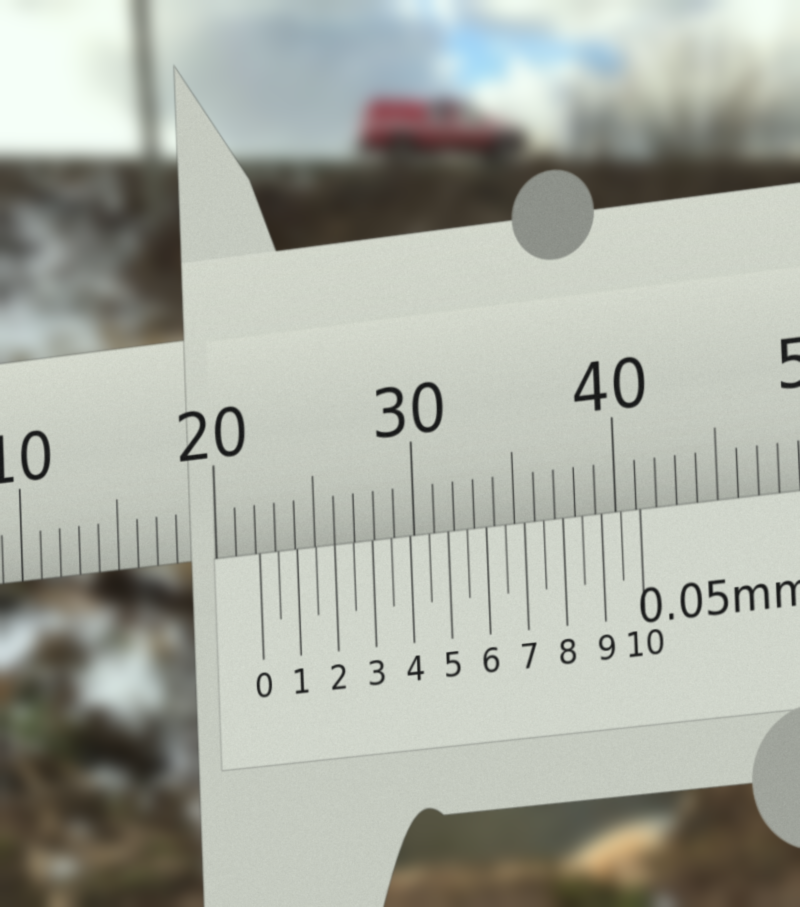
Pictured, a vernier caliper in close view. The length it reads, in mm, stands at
22.2 mm
